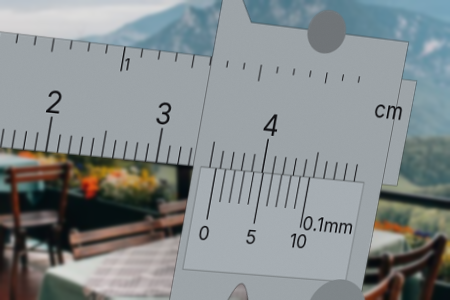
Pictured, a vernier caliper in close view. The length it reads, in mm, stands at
35.6 mm
